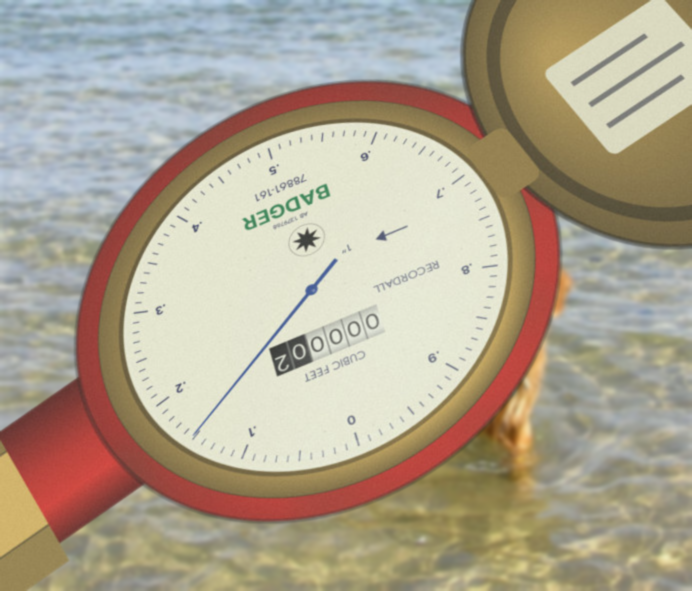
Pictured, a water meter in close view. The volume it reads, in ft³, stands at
2.15 ft³
